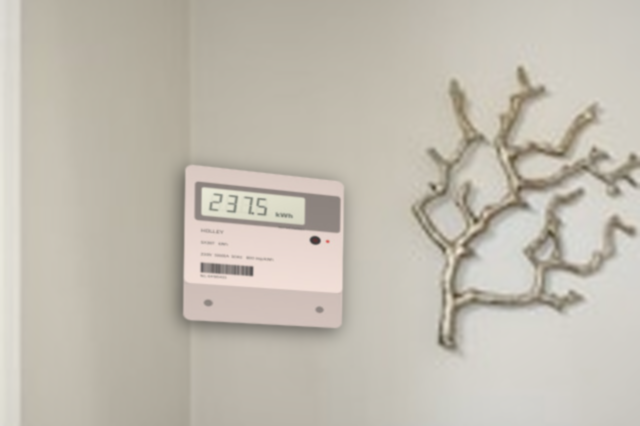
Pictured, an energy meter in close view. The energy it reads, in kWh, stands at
237.5 kWh
